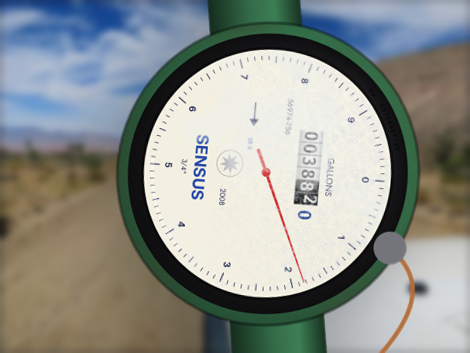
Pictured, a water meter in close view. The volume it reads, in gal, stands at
38821.8 gal
